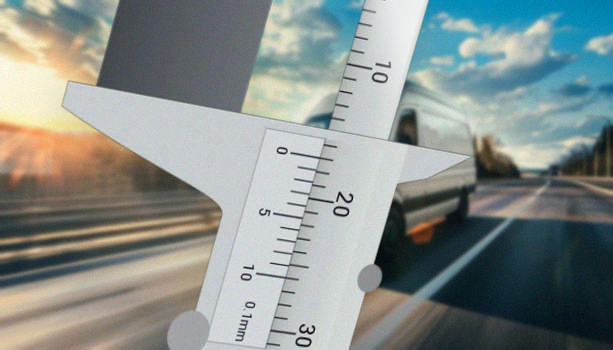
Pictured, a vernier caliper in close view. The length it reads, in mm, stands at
17.0 mm
